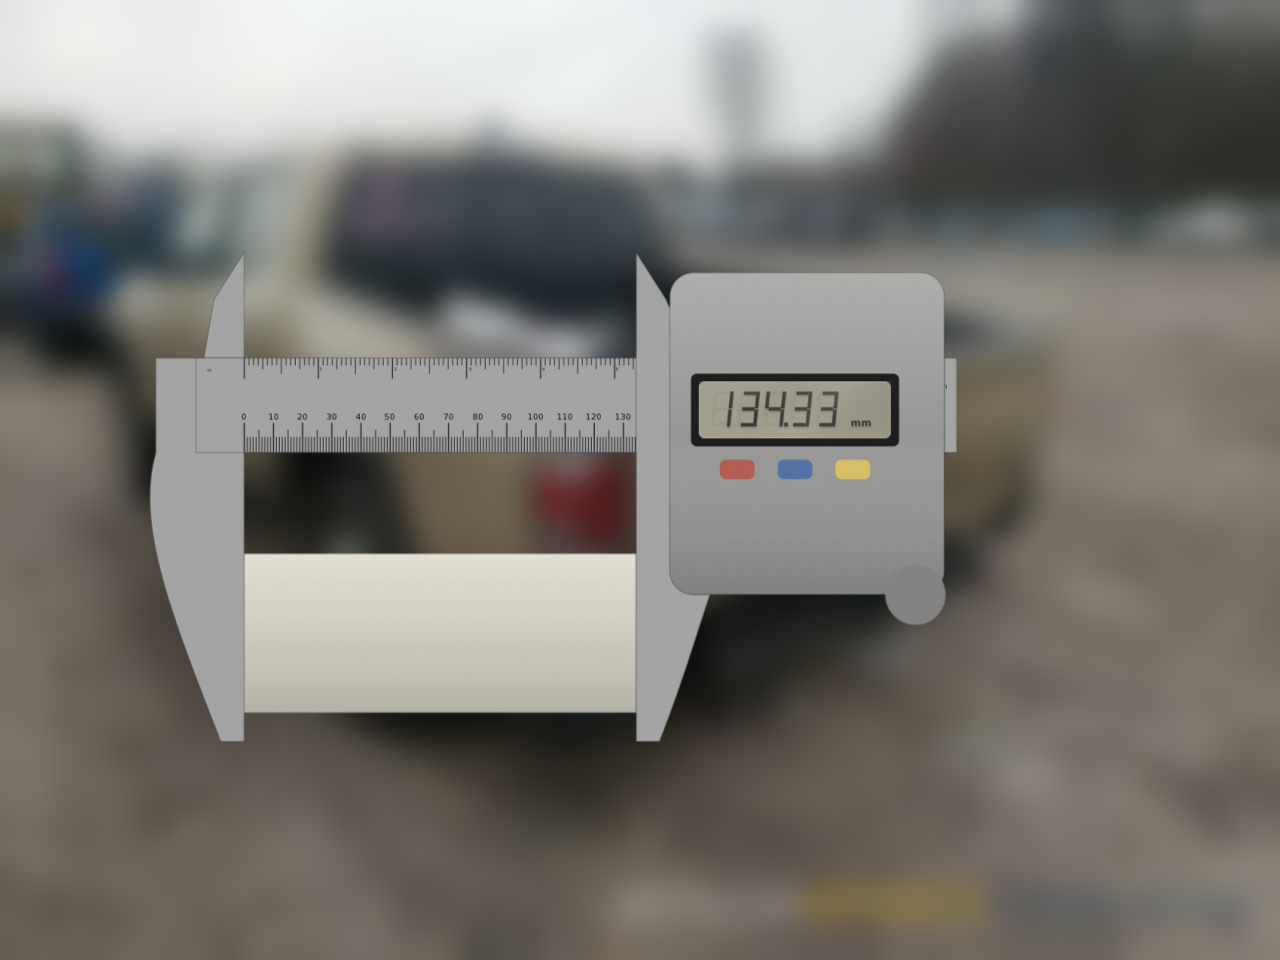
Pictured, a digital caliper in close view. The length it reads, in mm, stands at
134.33 mm
